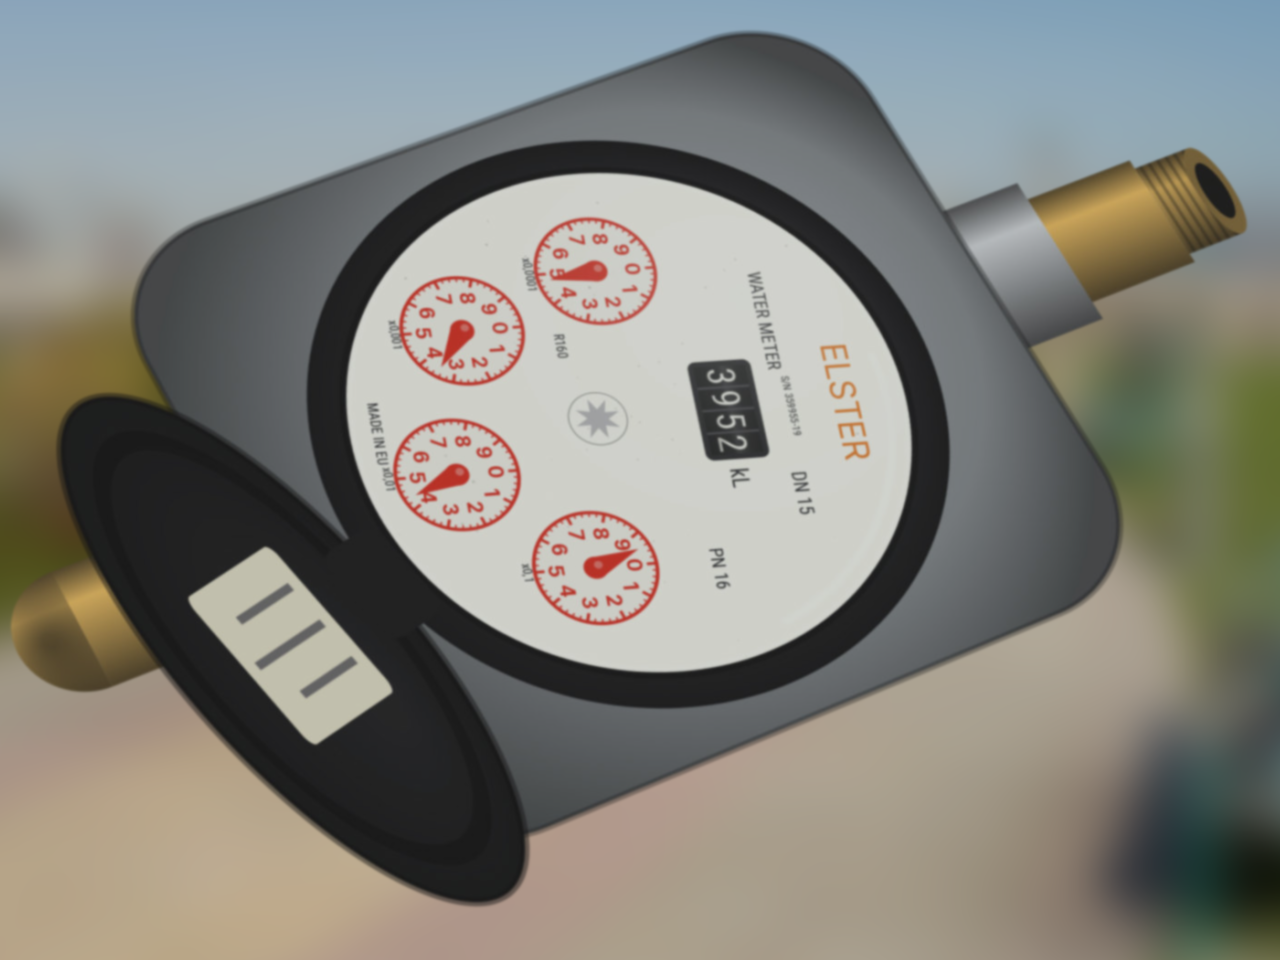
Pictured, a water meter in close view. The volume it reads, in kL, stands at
3951.9434 kL
